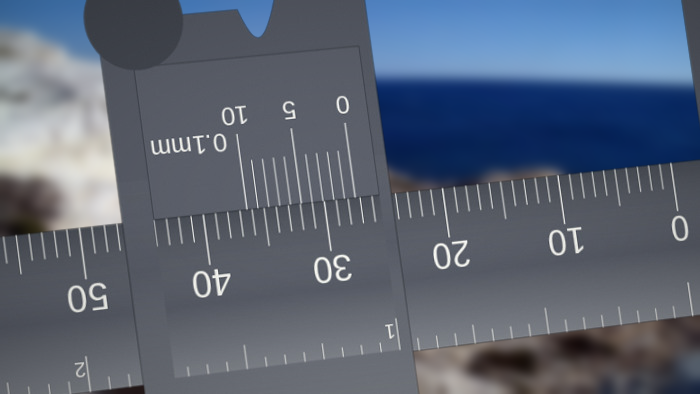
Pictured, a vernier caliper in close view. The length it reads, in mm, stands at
27.4 mm
